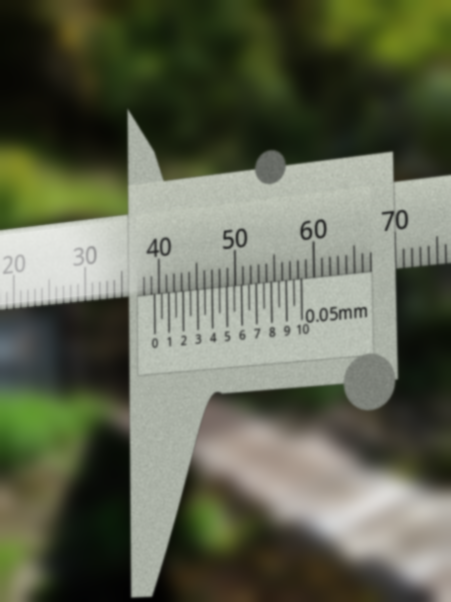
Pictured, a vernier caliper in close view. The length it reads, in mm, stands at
39.4 mm
